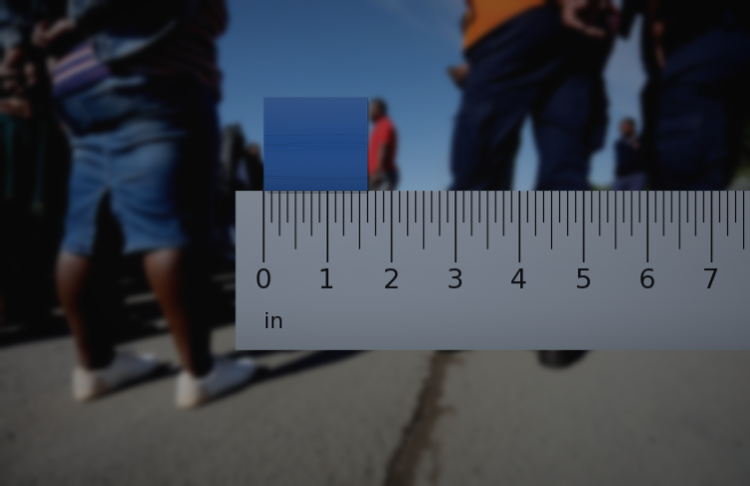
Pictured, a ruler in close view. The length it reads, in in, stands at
1.625 in
